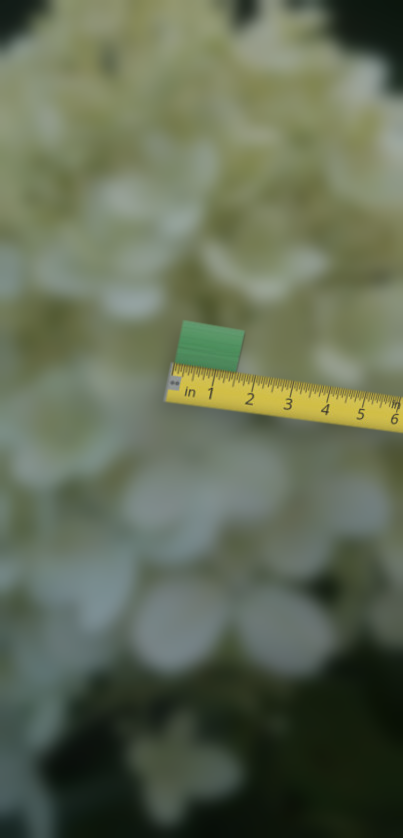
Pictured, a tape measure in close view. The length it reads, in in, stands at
1.5 in
